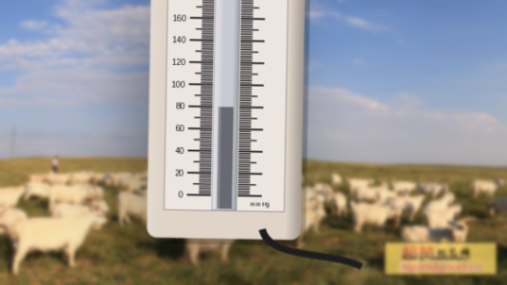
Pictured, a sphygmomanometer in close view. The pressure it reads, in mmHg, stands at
80 mmHg
